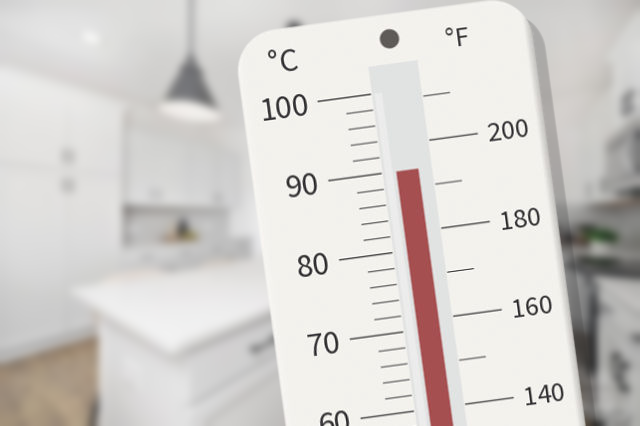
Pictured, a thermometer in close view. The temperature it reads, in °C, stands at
90 °C
